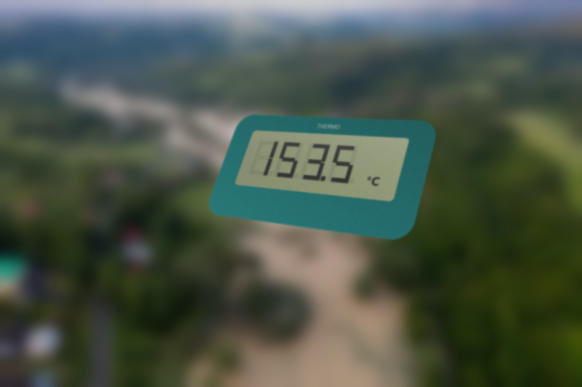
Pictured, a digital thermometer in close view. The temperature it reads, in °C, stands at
153.5 °C
